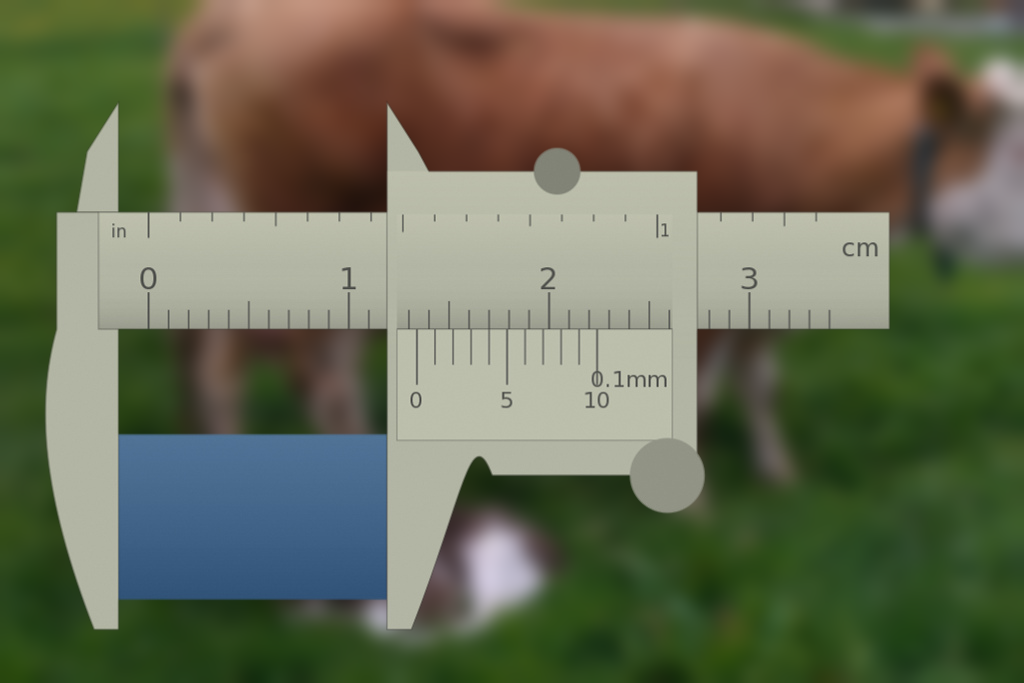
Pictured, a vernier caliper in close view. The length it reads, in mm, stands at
13.4 mm
